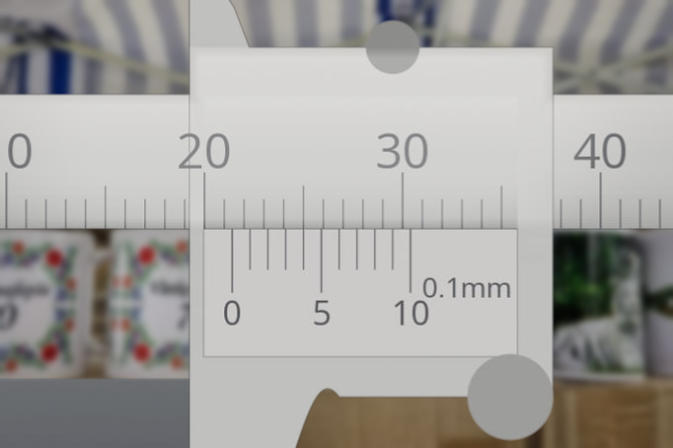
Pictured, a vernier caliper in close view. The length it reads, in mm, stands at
21.4 mm
